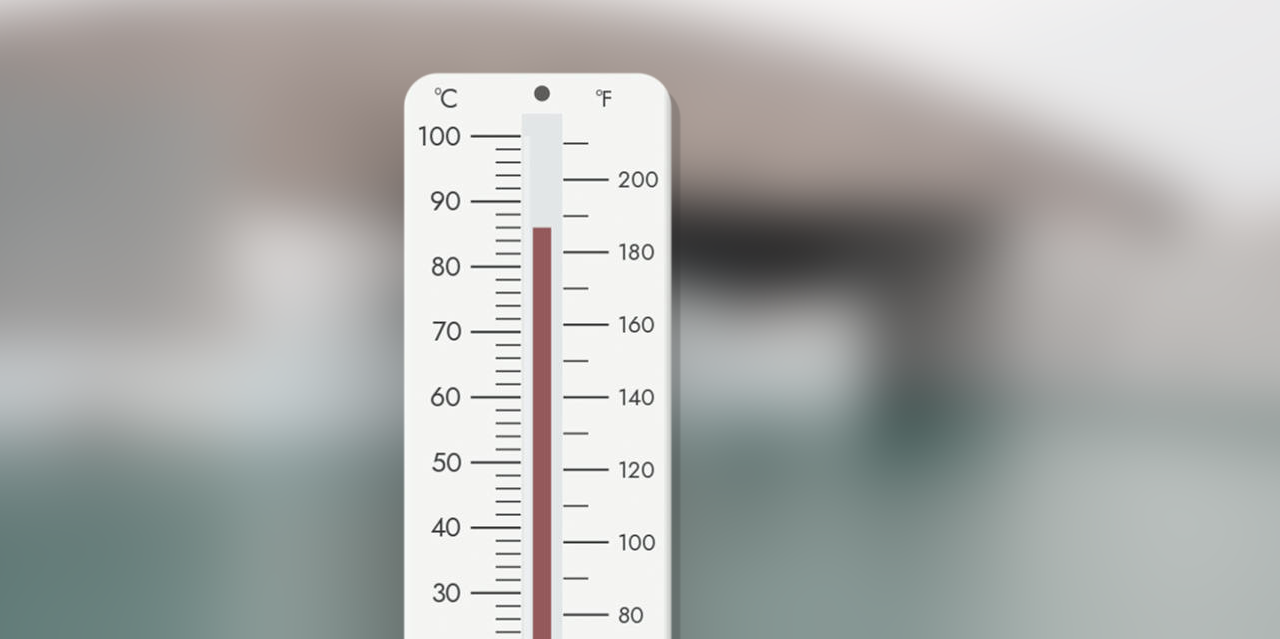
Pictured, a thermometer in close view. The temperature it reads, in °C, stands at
86 °C
